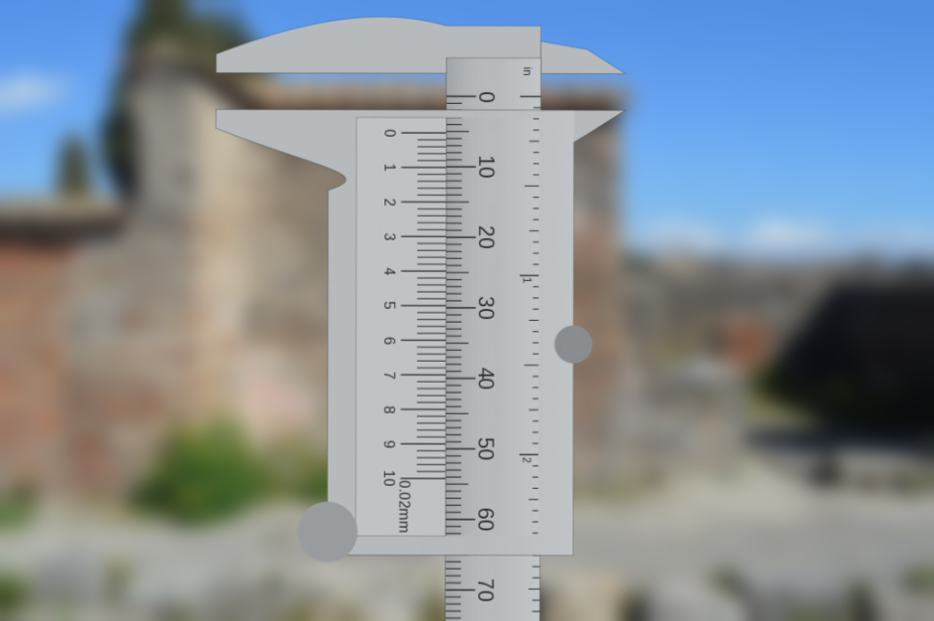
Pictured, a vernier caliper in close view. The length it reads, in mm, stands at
5.2 mm
